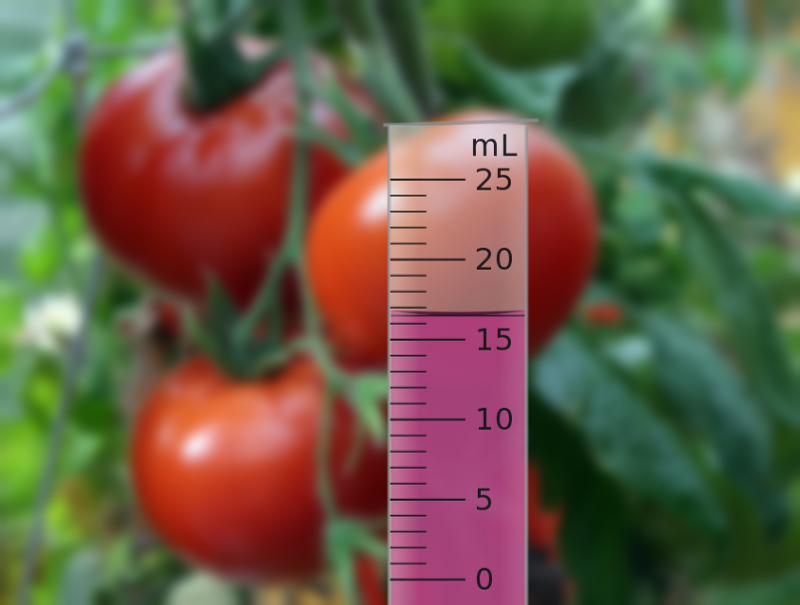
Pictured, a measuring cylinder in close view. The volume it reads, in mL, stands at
16.5 mL
